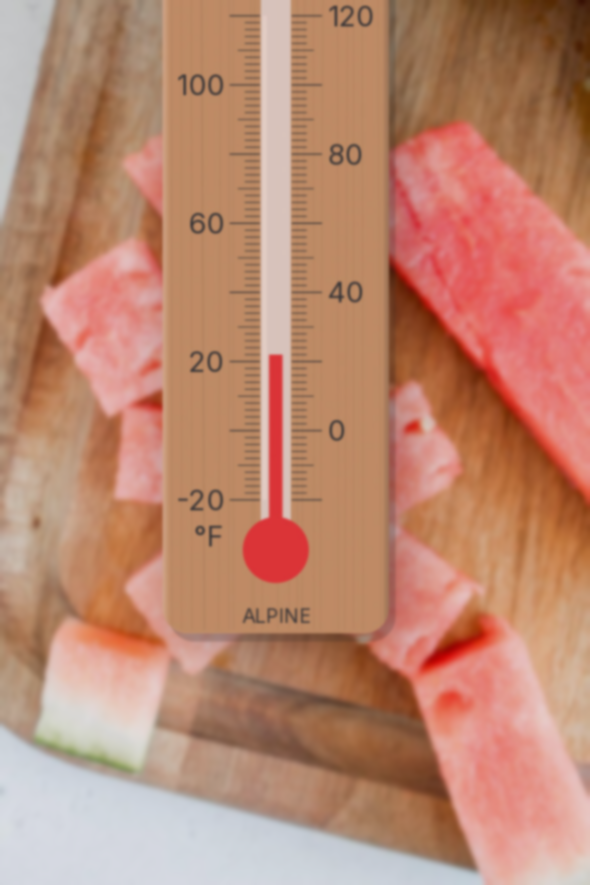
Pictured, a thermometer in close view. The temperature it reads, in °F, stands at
22 °F
